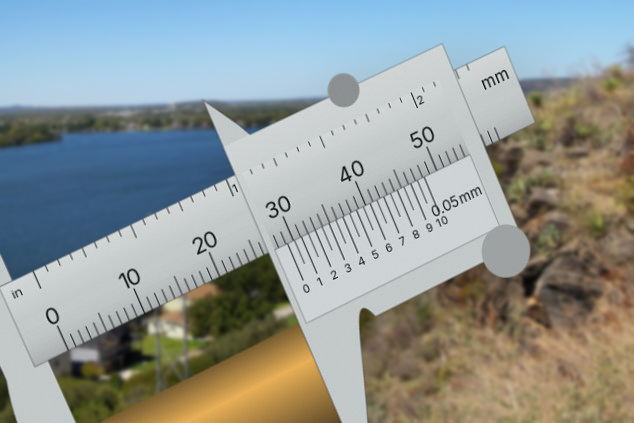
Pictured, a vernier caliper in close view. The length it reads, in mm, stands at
29.2 mm
